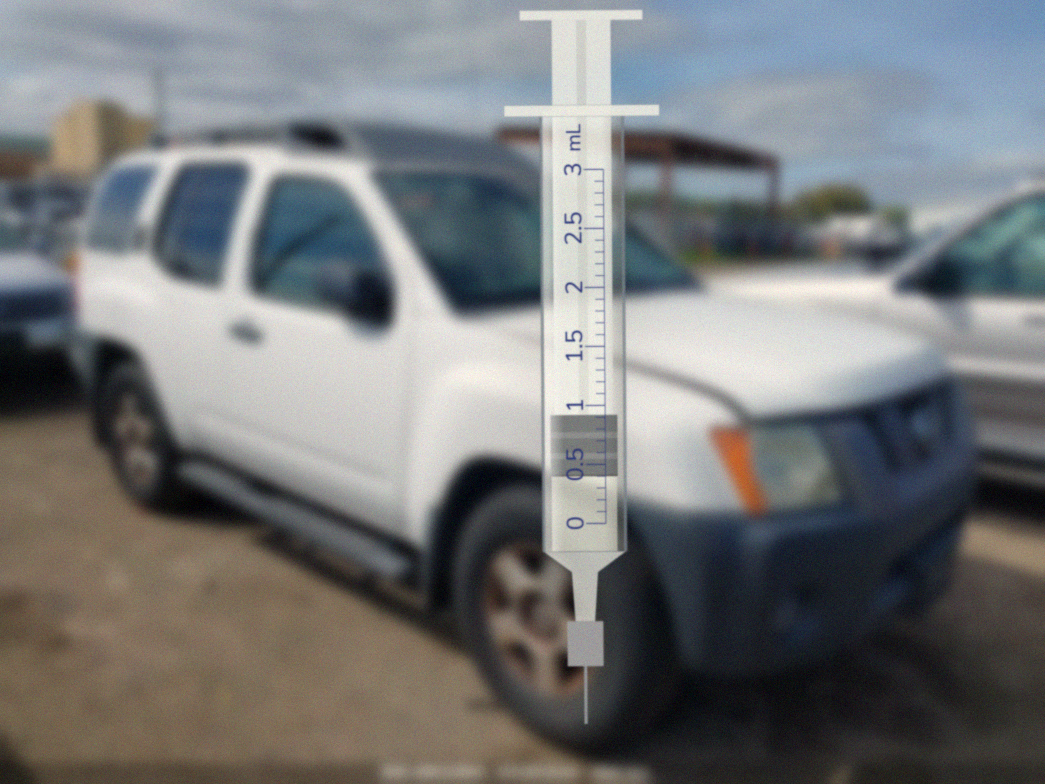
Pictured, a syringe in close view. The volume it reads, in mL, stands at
0.4 mL
